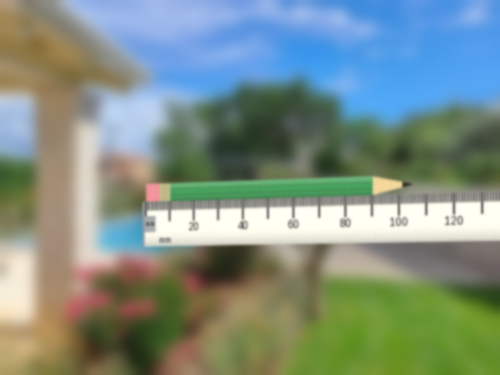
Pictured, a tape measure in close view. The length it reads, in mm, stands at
105 mm
